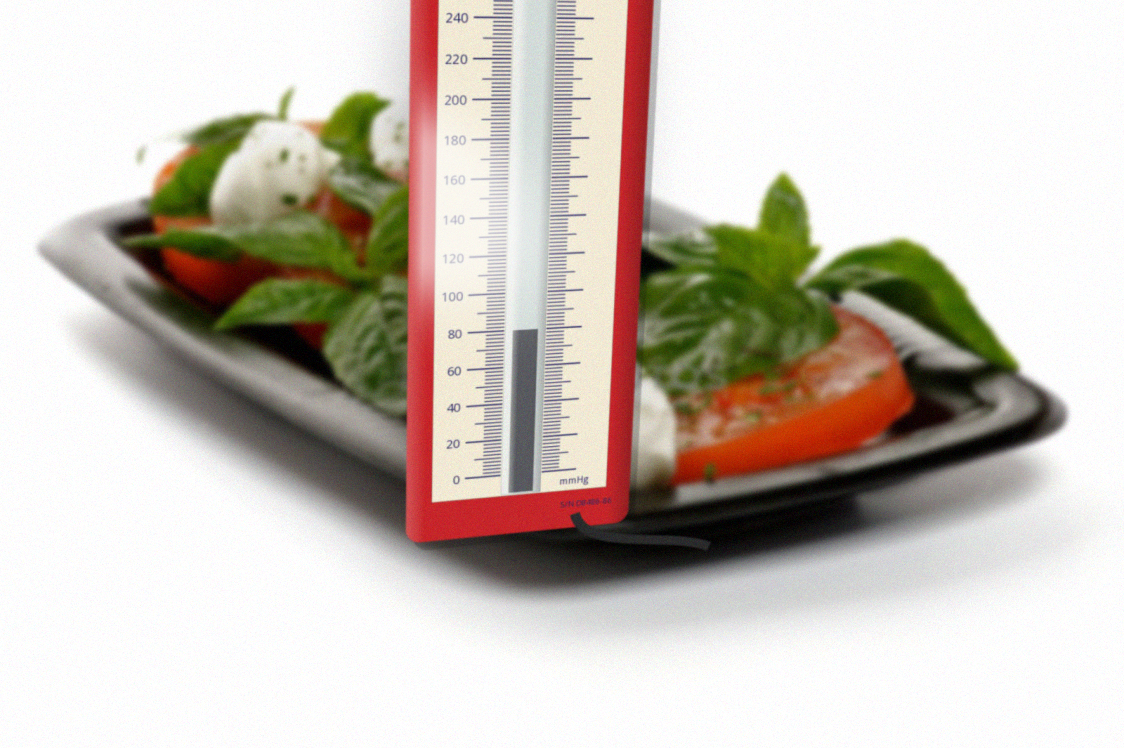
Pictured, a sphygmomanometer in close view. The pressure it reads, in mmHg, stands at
80 mmHg
